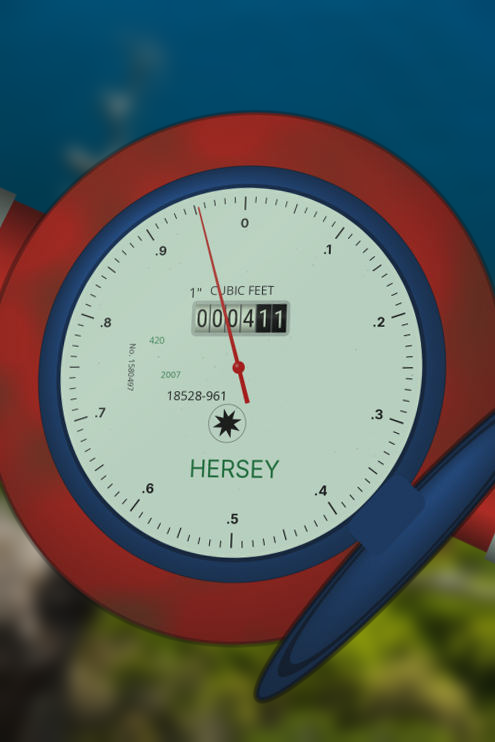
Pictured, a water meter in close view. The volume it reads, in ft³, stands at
410.95 ft³
